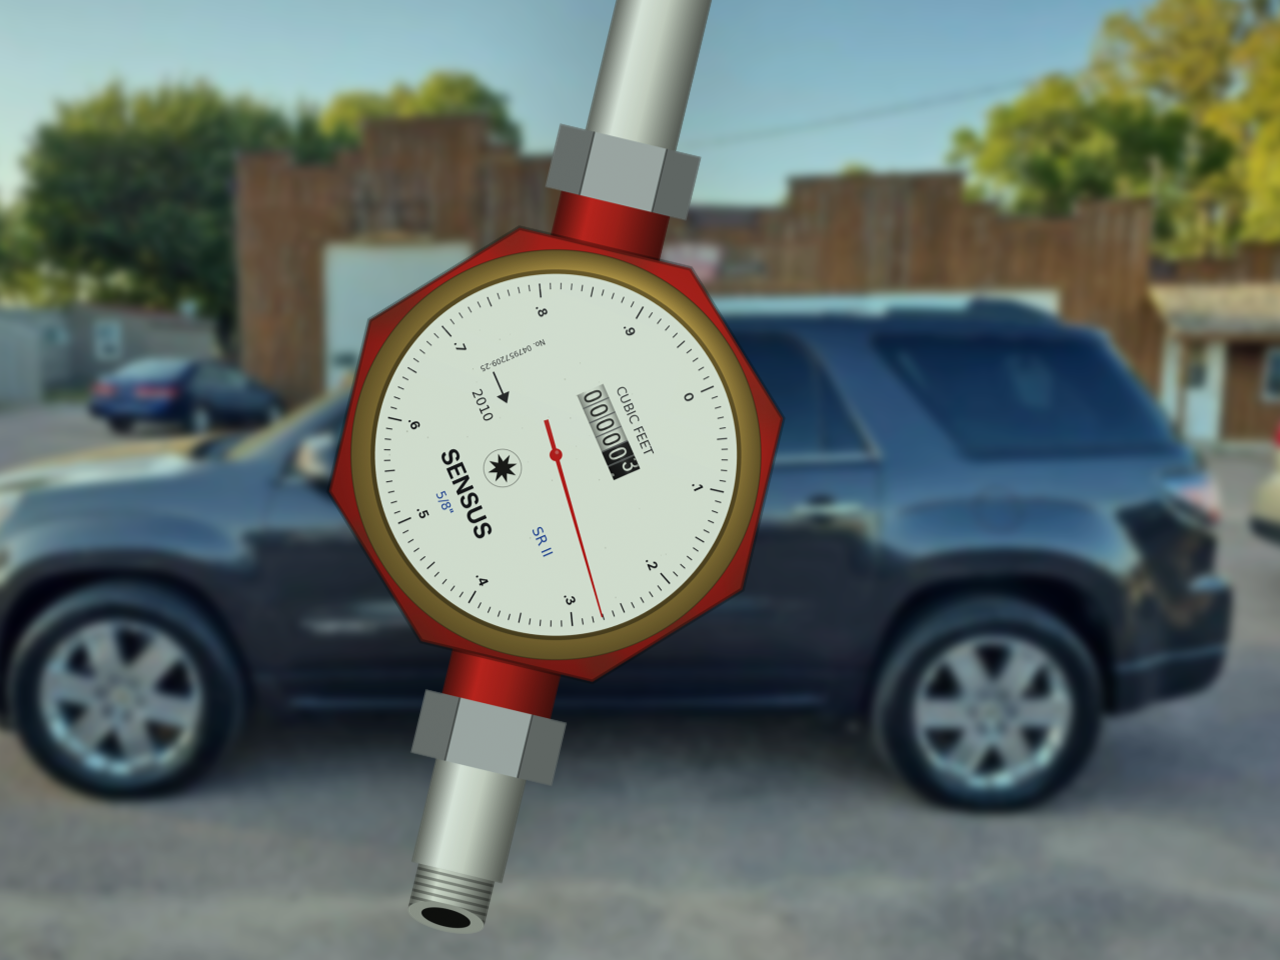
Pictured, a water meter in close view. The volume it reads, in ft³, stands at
3.27 ft³
